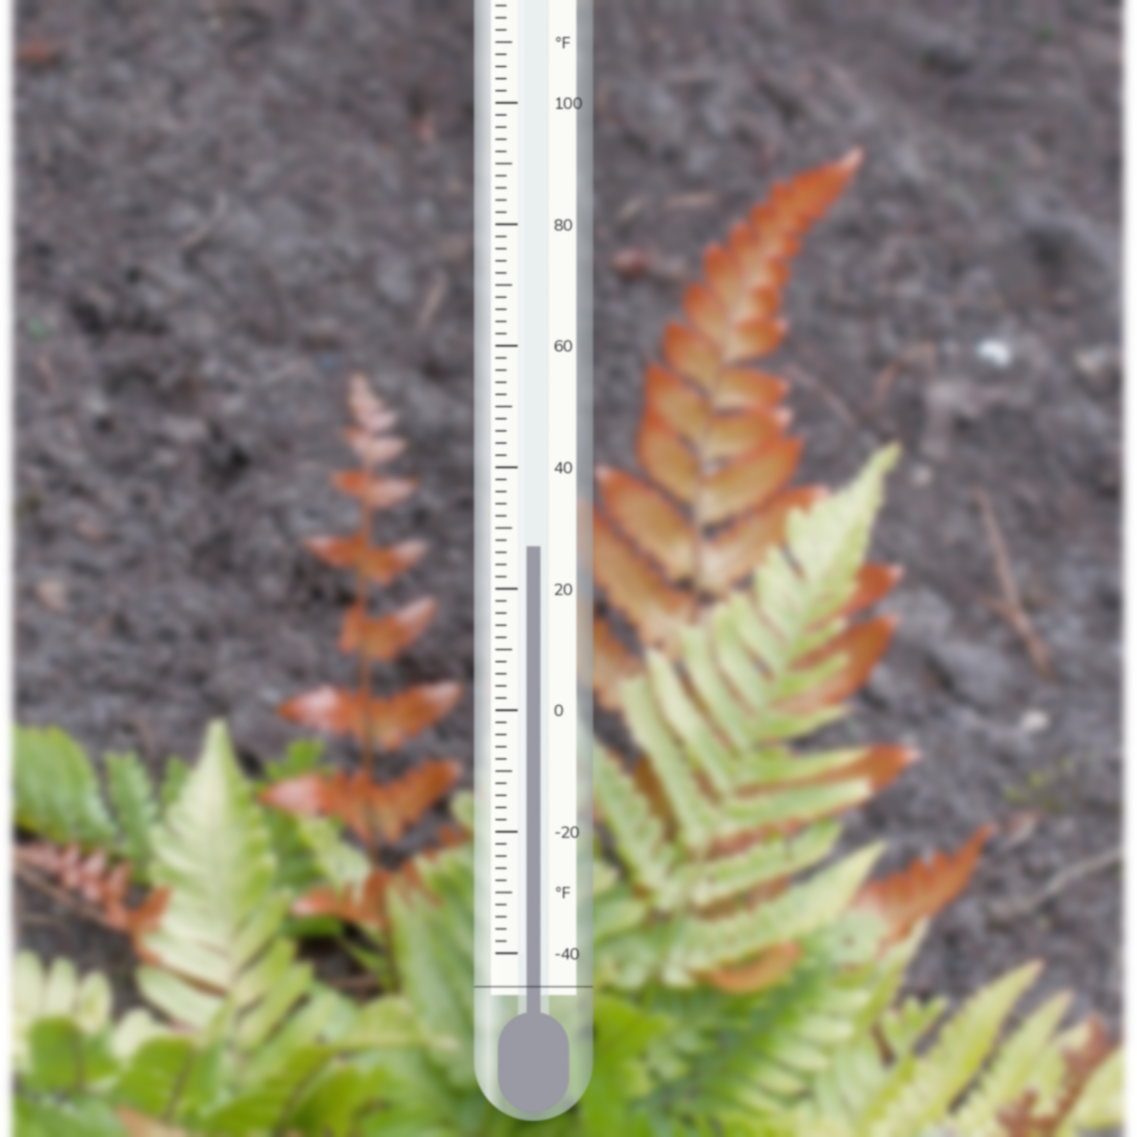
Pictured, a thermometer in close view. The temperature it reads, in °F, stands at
27 °F
